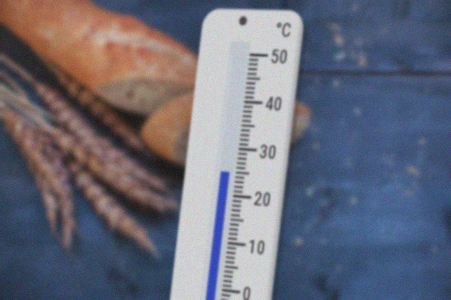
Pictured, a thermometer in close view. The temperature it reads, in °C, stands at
25 °C
